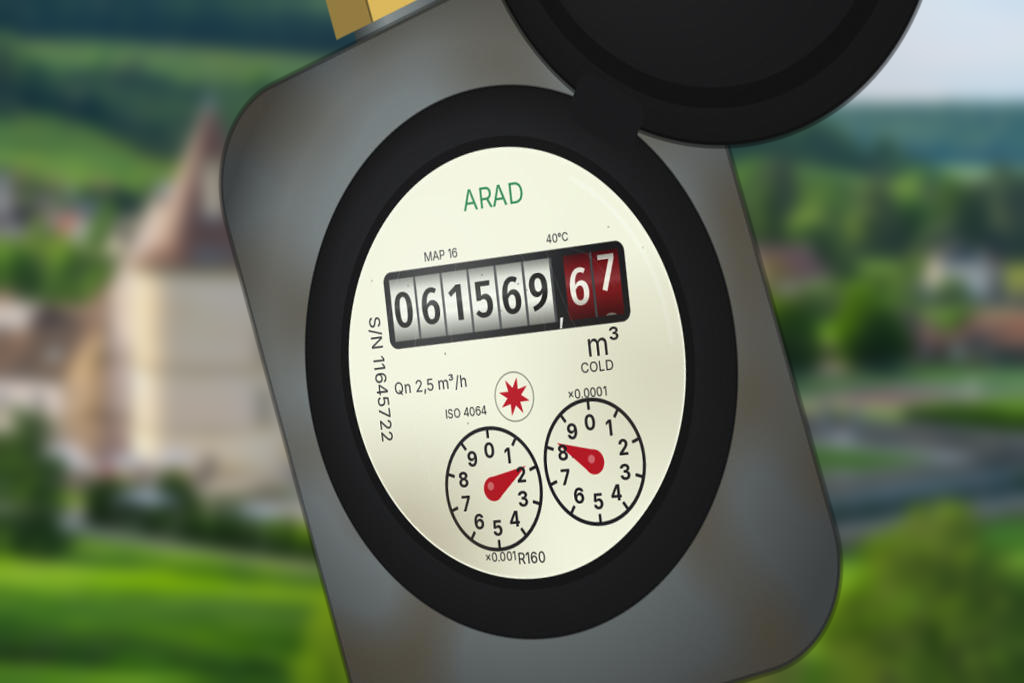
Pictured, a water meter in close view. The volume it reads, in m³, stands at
61569.6718 m³
